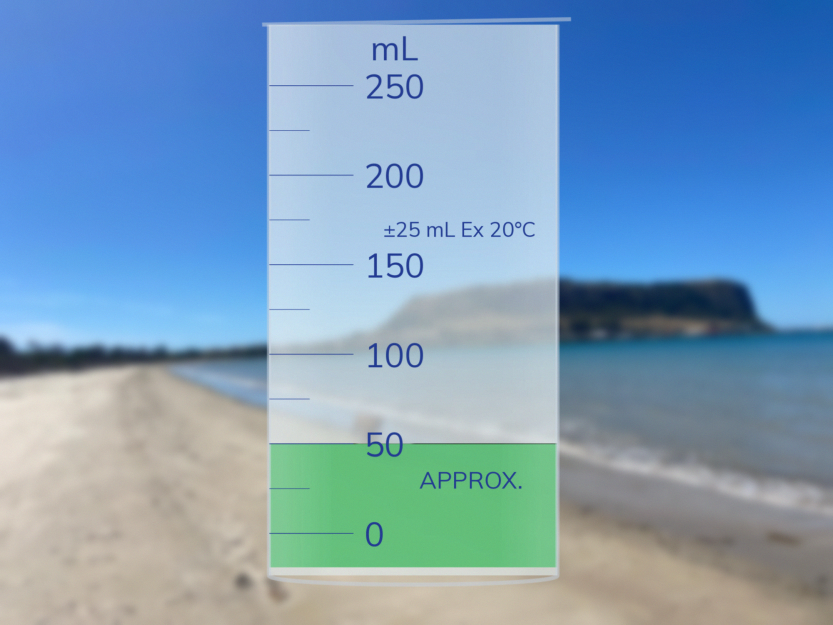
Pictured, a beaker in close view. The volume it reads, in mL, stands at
50 mL
